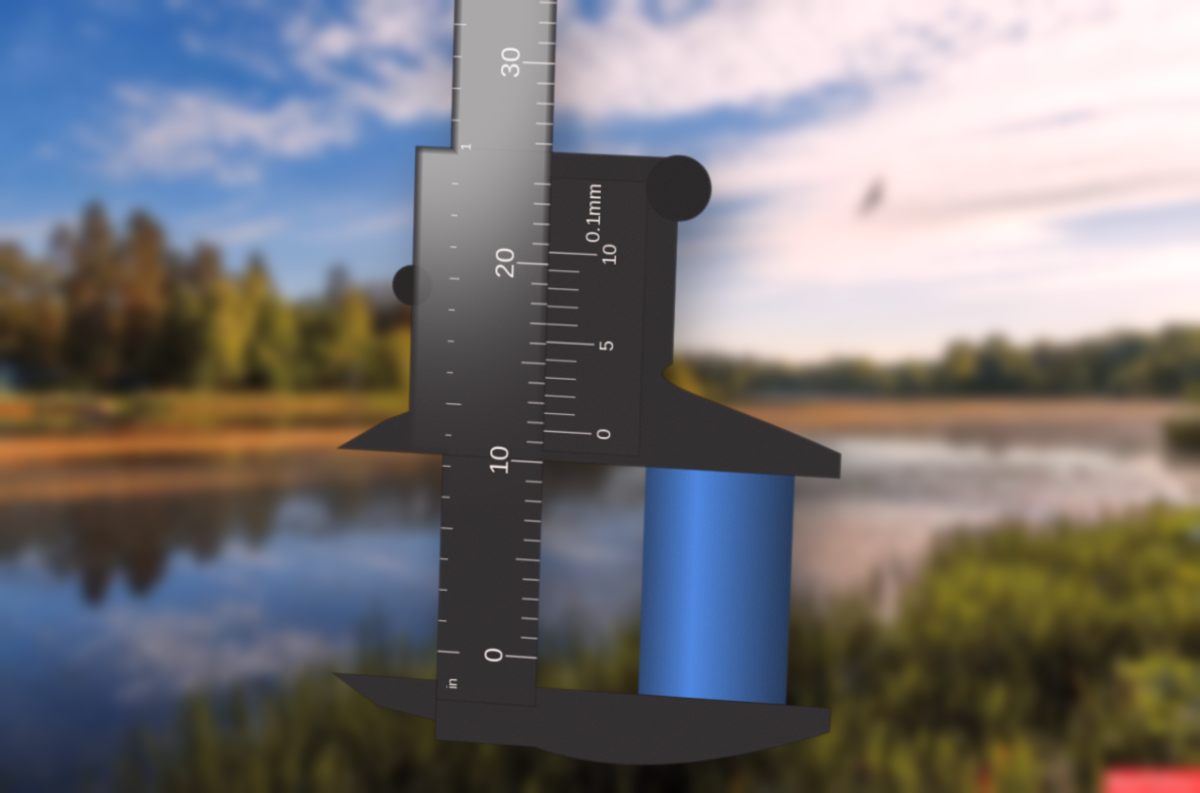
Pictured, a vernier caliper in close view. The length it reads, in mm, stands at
11.6 mm
